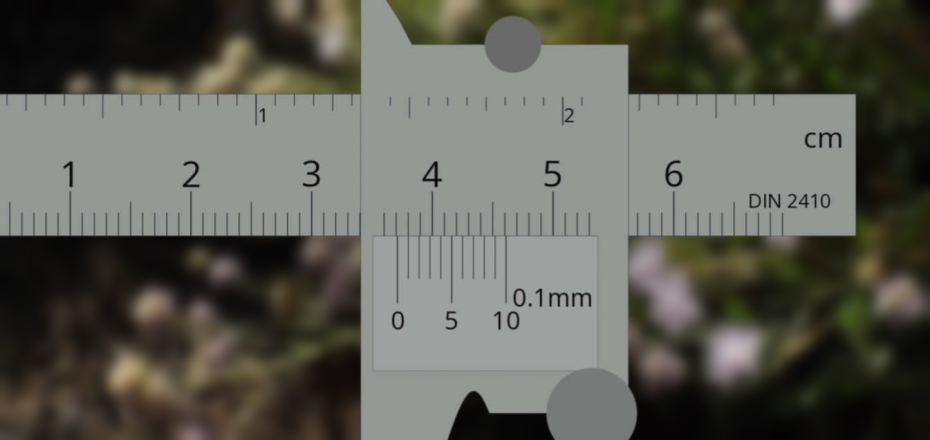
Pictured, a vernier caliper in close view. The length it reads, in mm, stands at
37.1 mm
